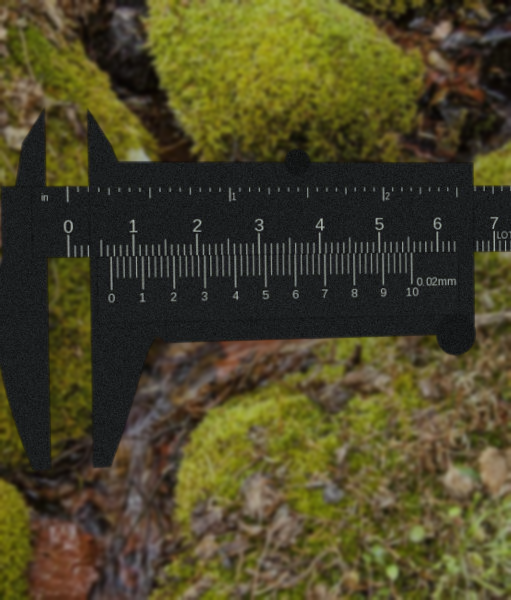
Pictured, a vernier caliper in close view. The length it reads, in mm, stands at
6.5 mm
